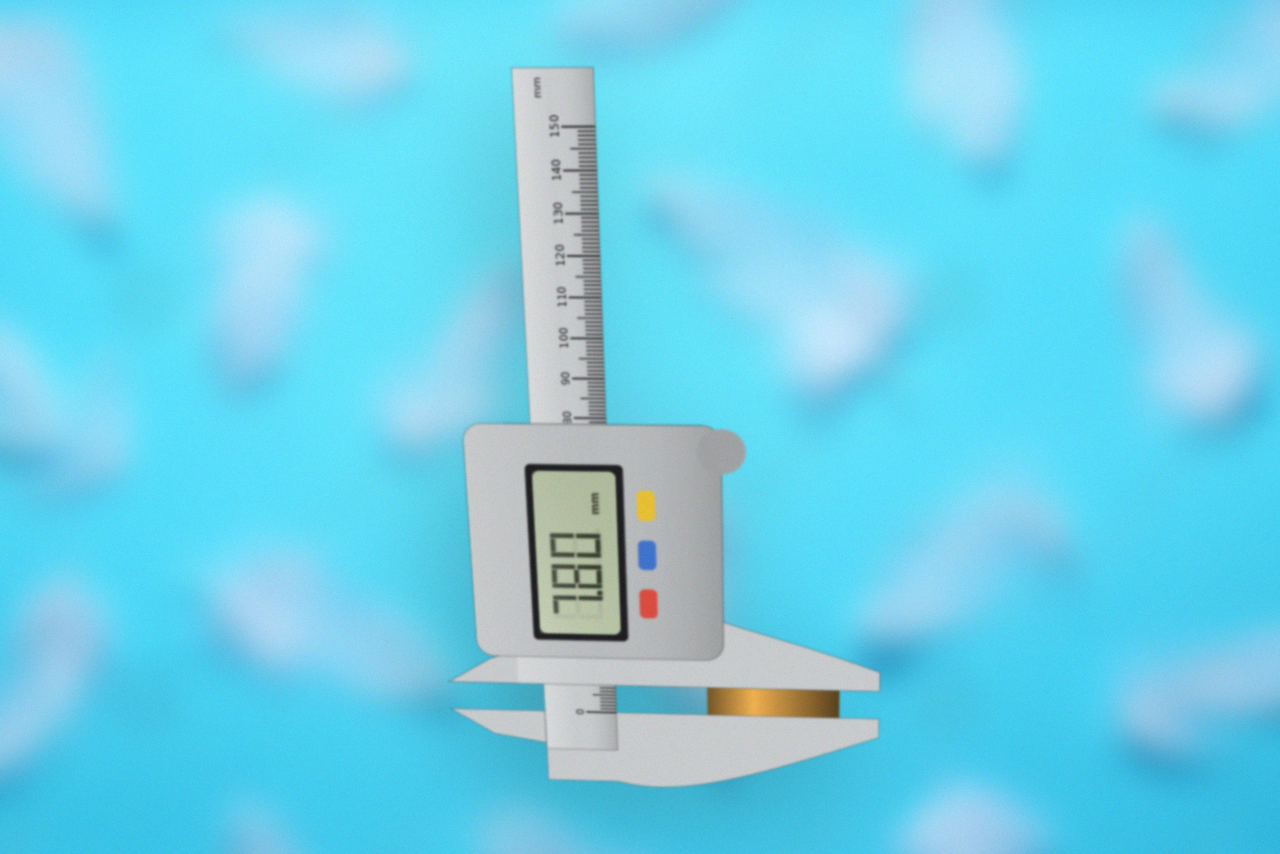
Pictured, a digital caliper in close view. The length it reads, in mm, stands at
7.80 mm
